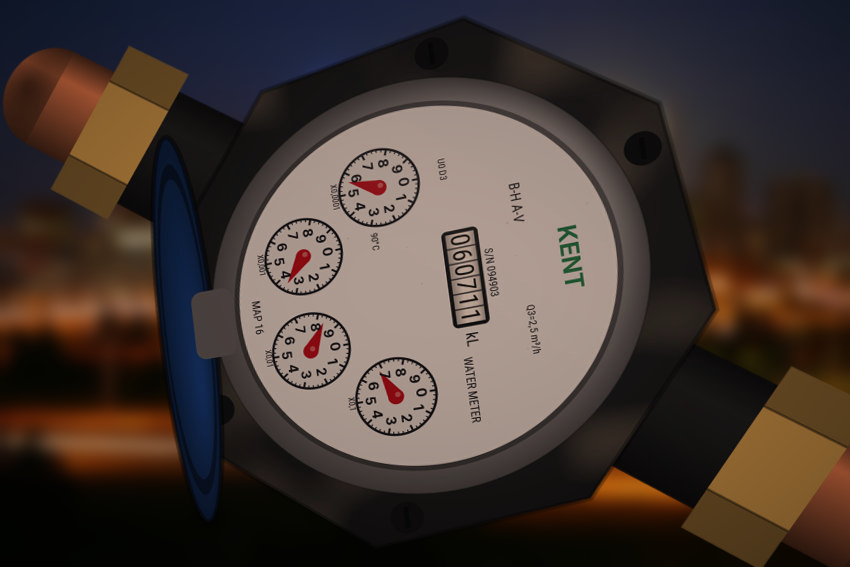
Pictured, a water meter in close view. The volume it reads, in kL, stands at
60711.6835 kL
